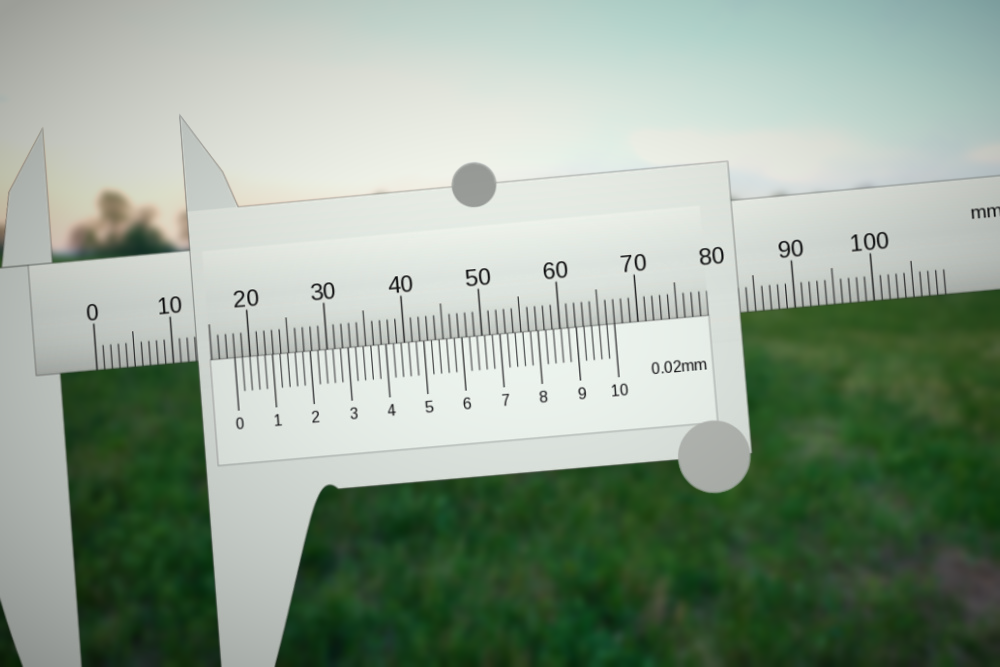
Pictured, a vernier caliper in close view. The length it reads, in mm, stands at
18.0 mm
